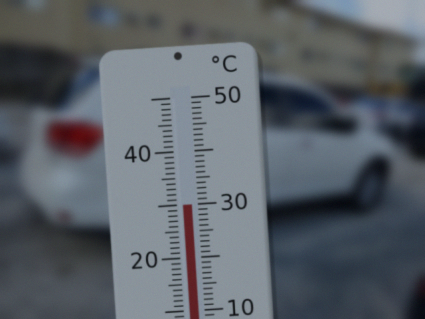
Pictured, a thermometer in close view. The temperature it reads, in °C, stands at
30 °C
